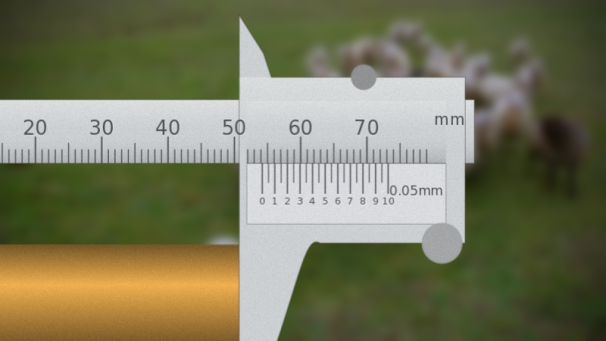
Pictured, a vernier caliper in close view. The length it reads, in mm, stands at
54.2 mm
